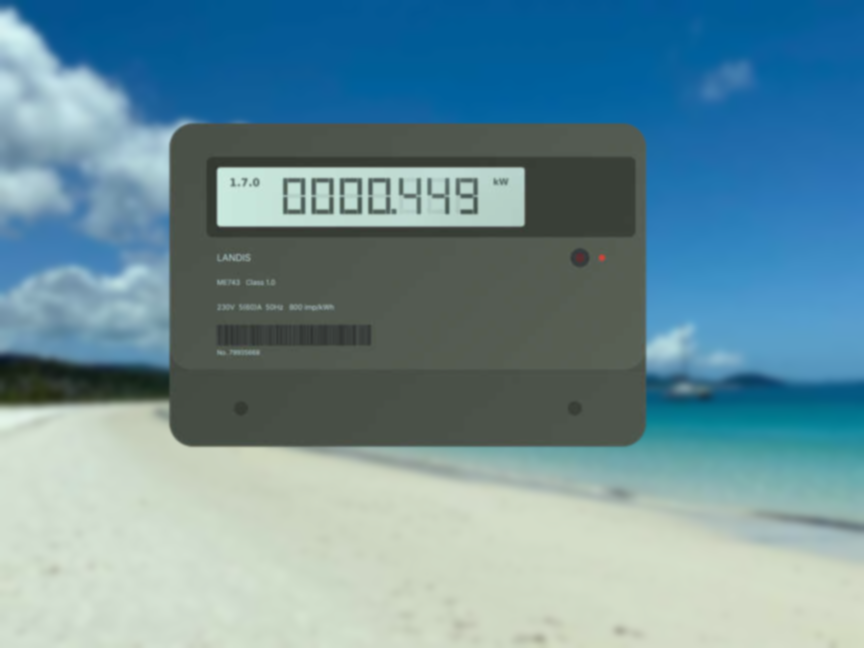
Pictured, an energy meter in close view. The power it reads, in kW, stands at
0.449 kW
